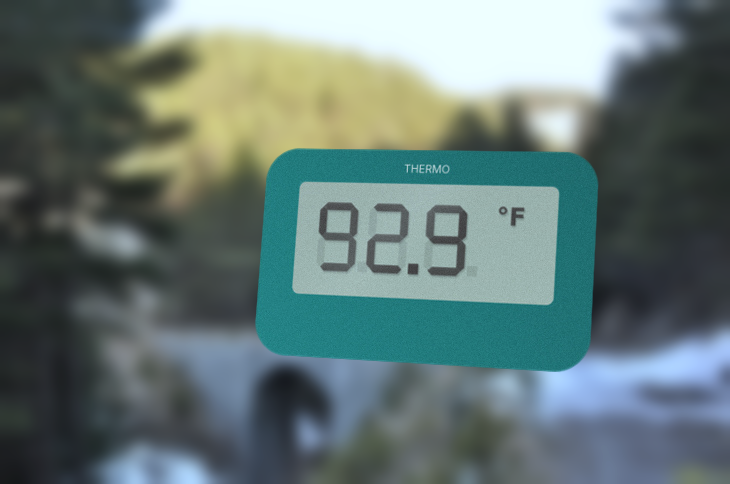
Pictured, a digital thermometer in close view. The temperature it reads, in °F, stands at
92.9 °F
